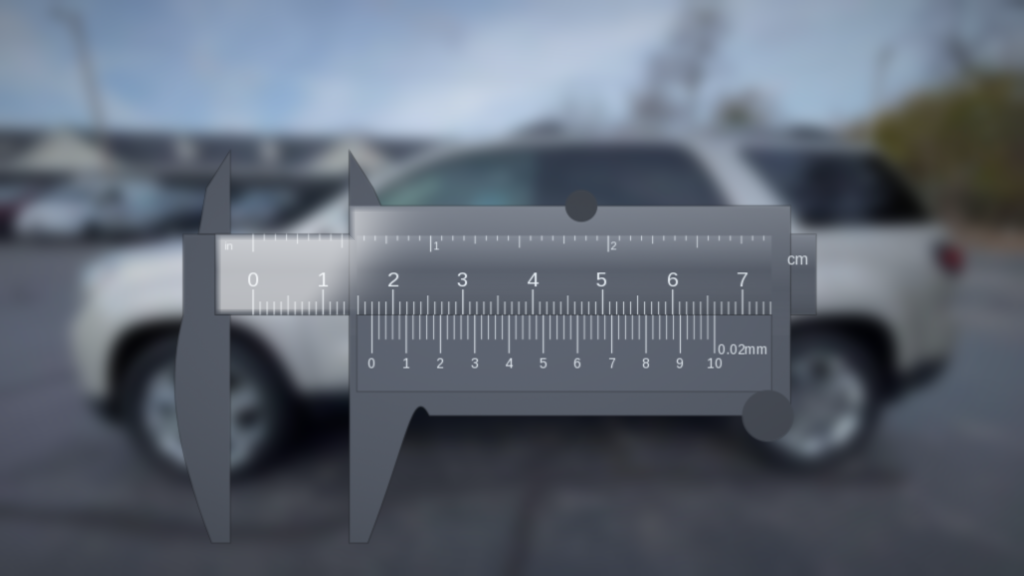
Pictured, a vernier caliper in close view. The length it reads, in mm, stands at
17.0 mm
